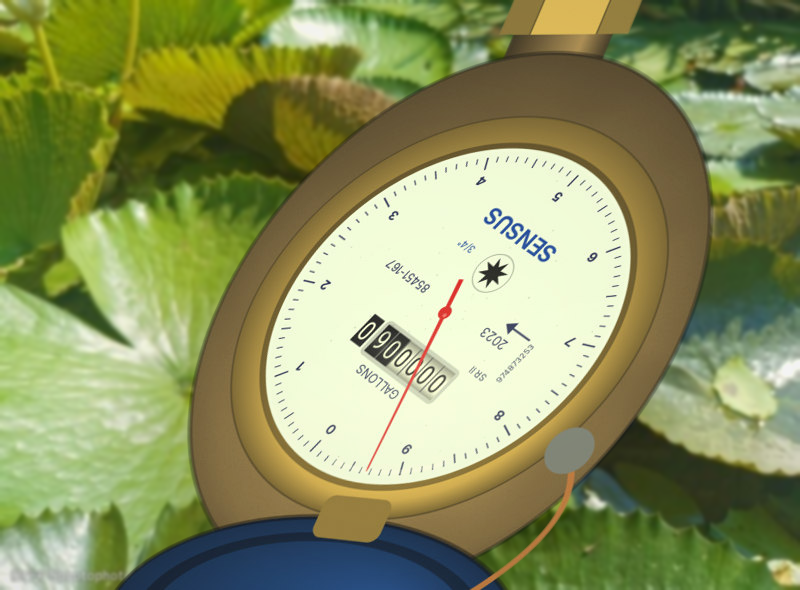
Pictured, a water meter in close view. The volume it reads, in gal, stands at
59.3 gal
